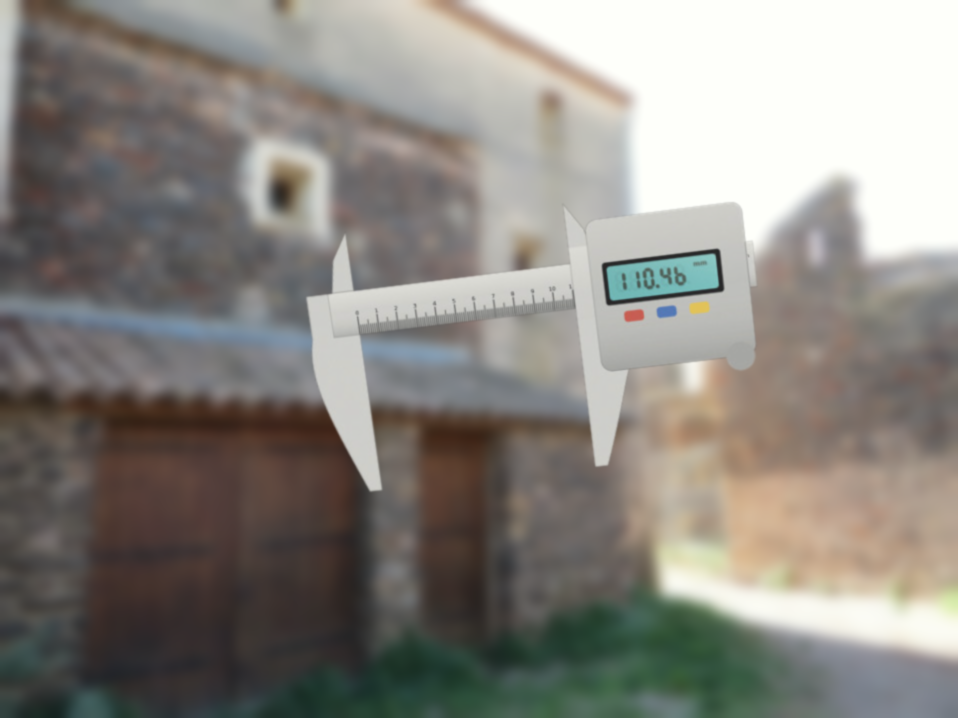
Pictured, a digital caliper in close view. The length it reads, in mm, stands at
110.46 mm
